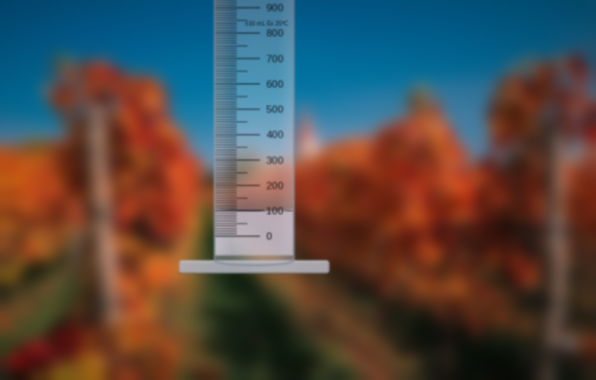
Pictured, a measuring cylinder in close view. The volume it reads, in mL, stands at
100 mL
